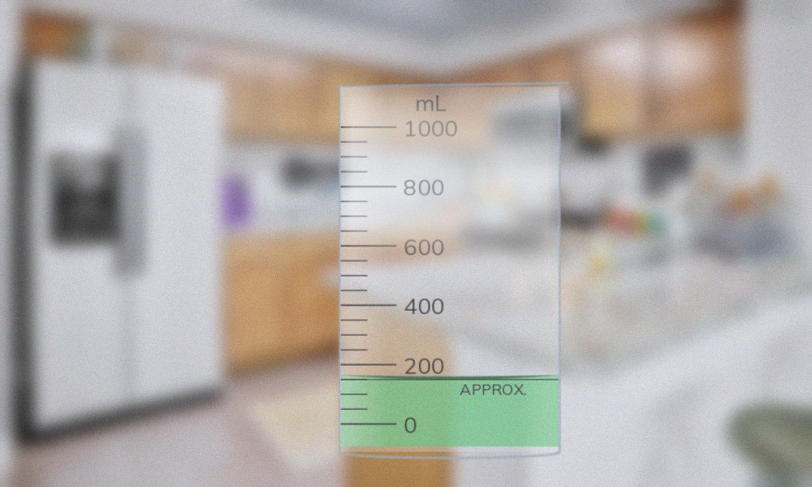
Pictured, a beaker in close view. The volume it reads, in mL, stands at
150 mL
